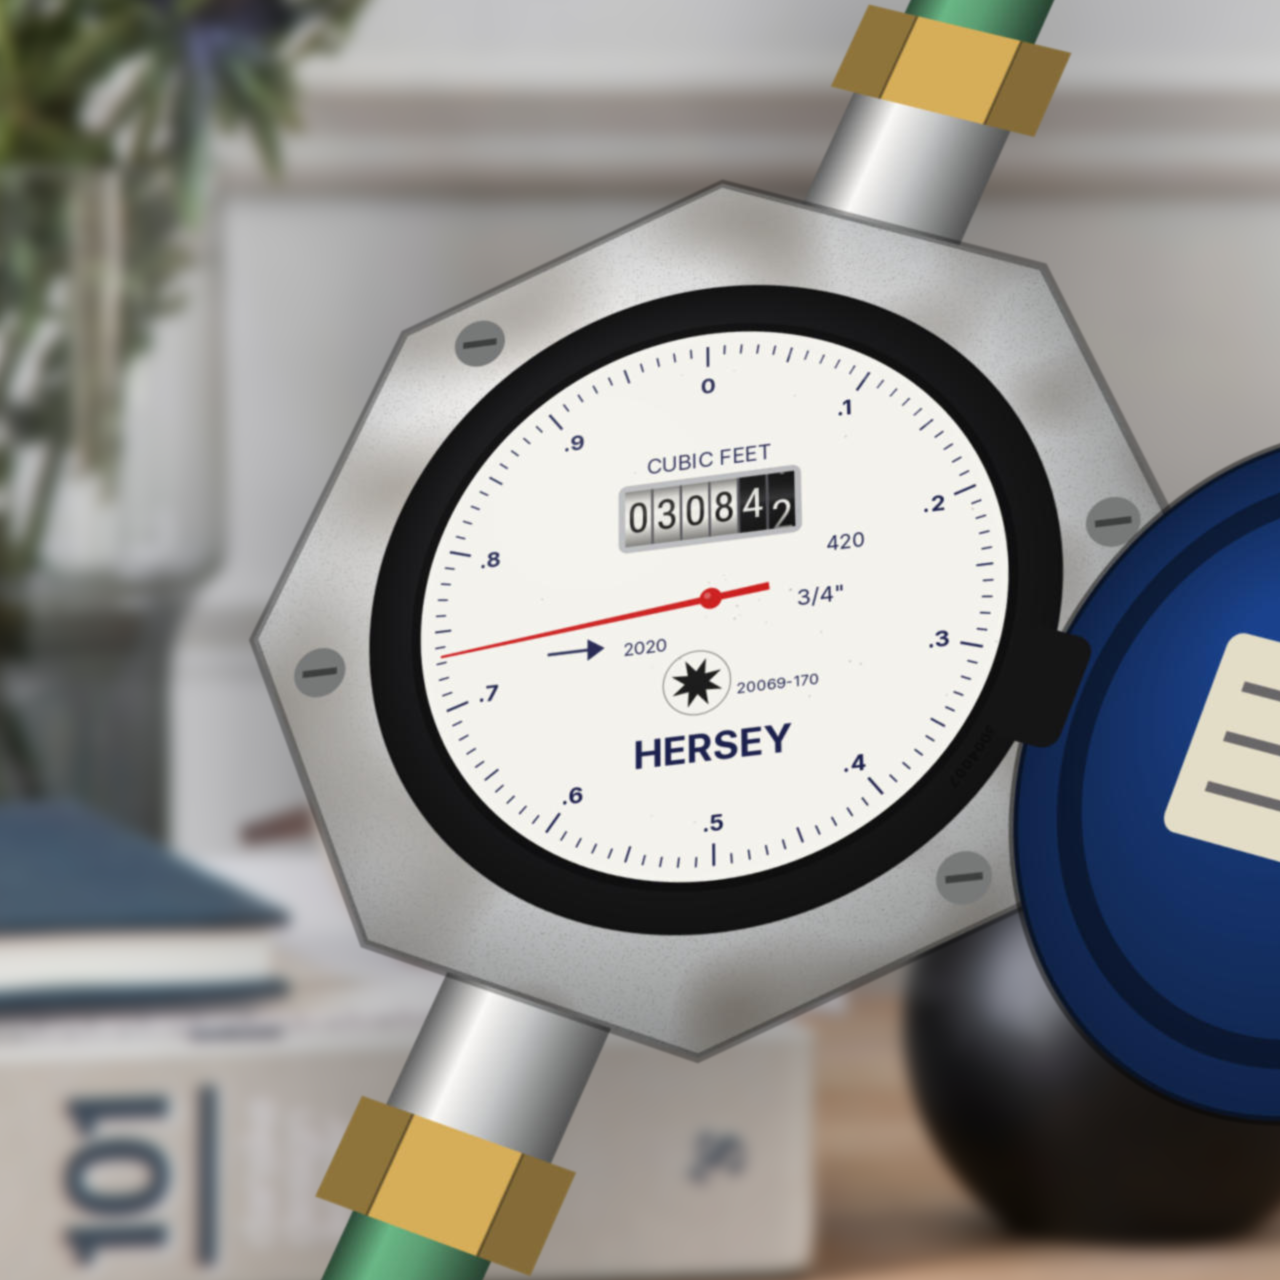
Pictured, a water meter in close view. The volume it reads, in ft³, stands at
30841.73 ft³
